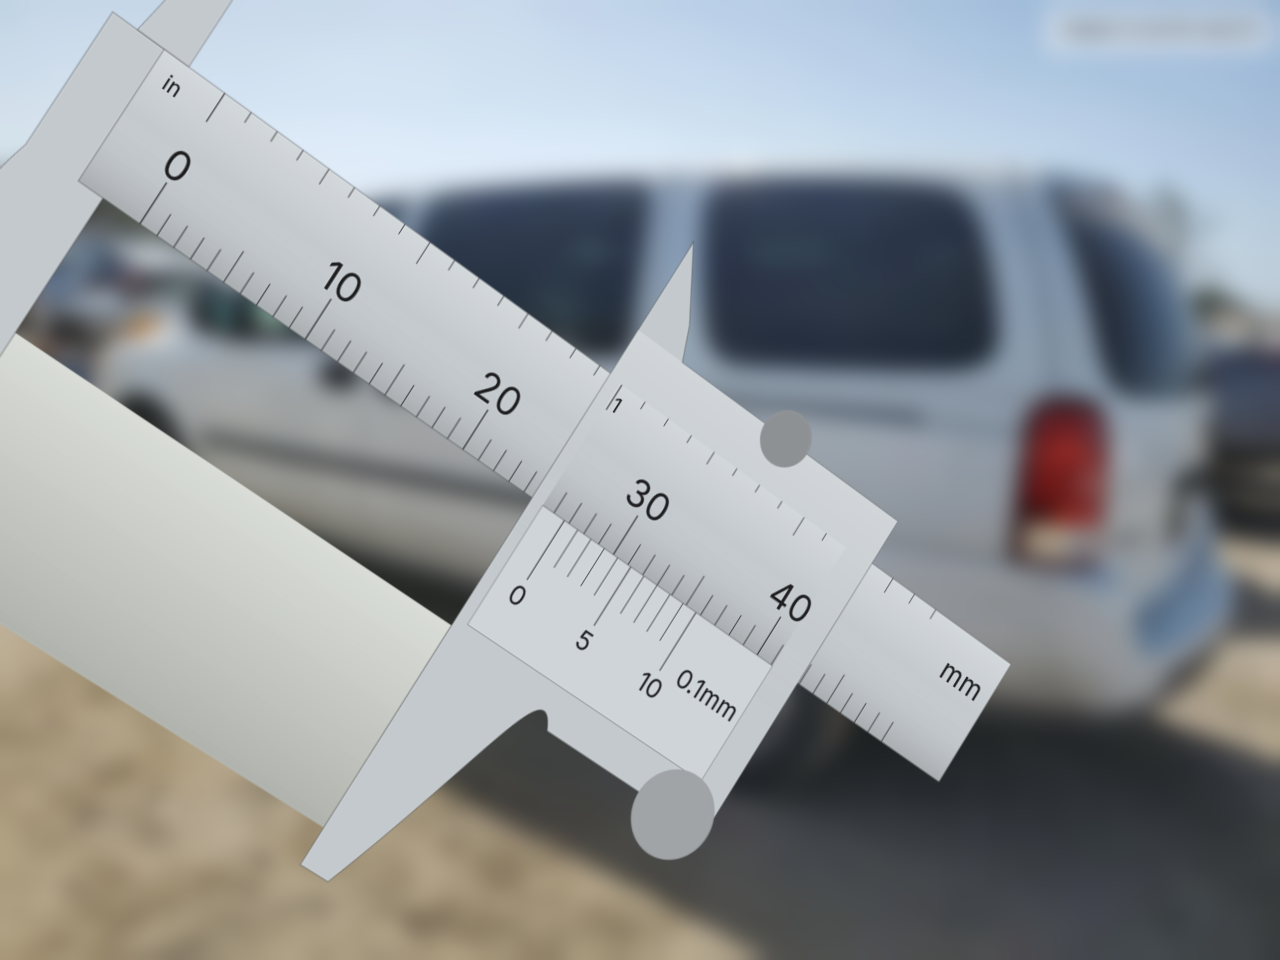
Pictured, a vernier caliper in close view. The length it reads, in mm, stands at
26.7 mm
